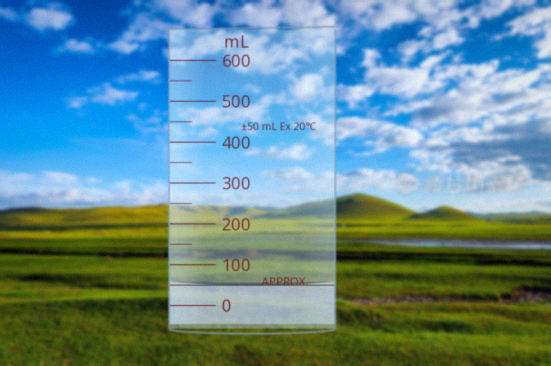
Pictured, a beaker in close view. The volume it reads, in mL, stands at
50 mL
